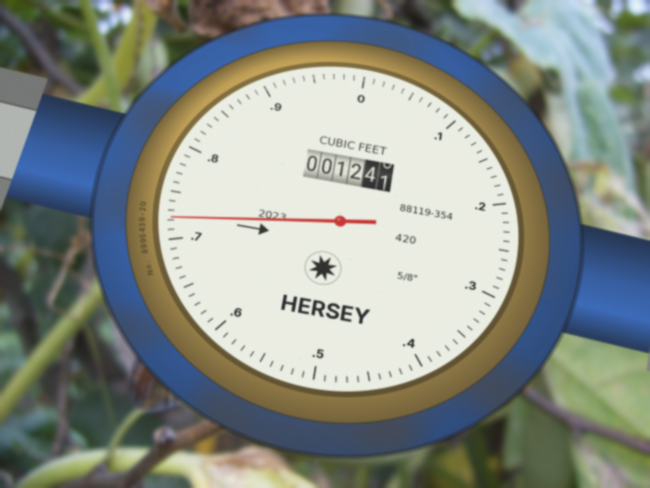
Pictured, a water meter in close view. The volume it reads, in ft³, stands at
1240.72 ft³
